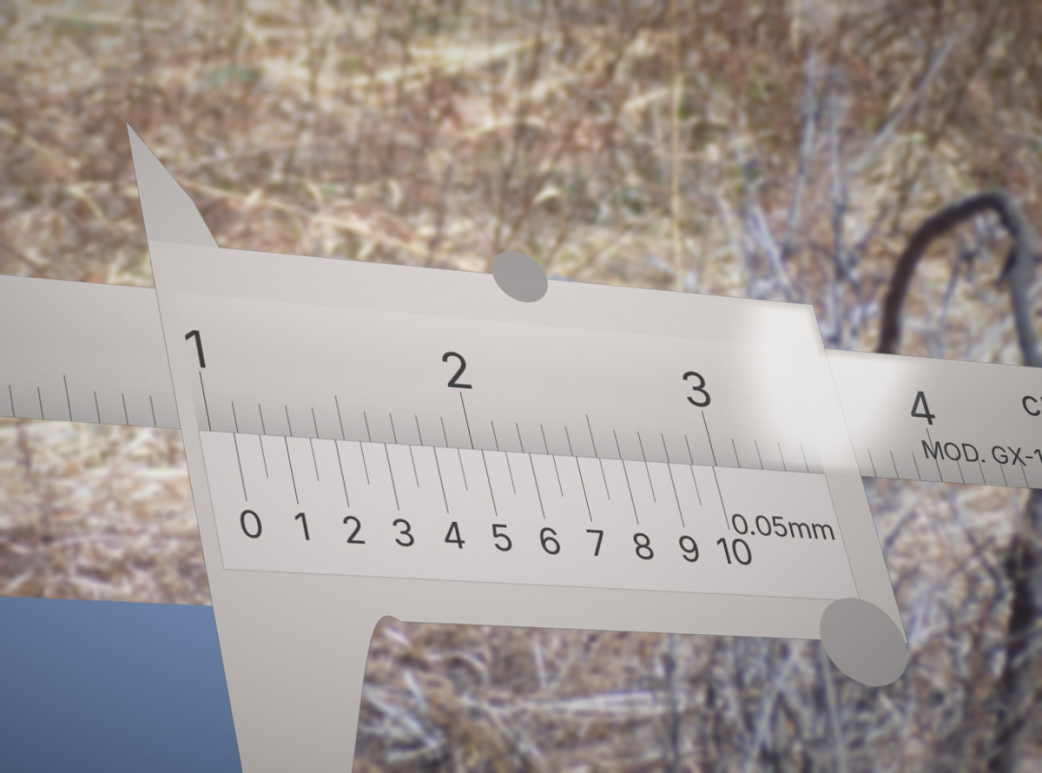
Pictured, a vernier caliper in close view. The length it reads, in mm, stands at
10.85 mm
